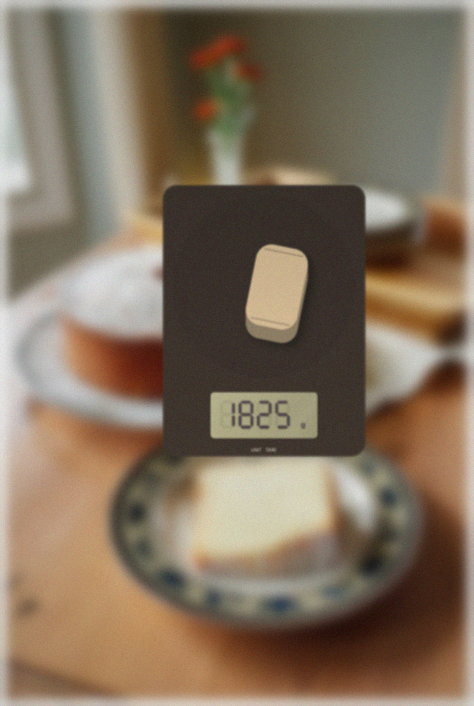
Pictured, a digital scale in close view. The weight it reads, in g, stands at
1825 g
